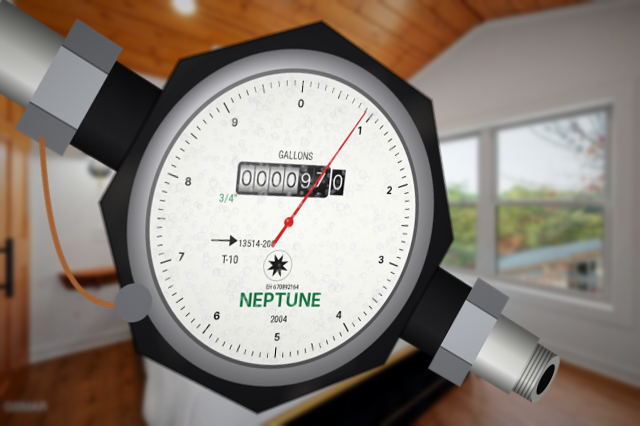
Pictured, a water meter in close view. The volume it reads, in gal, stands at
970.9 gal
